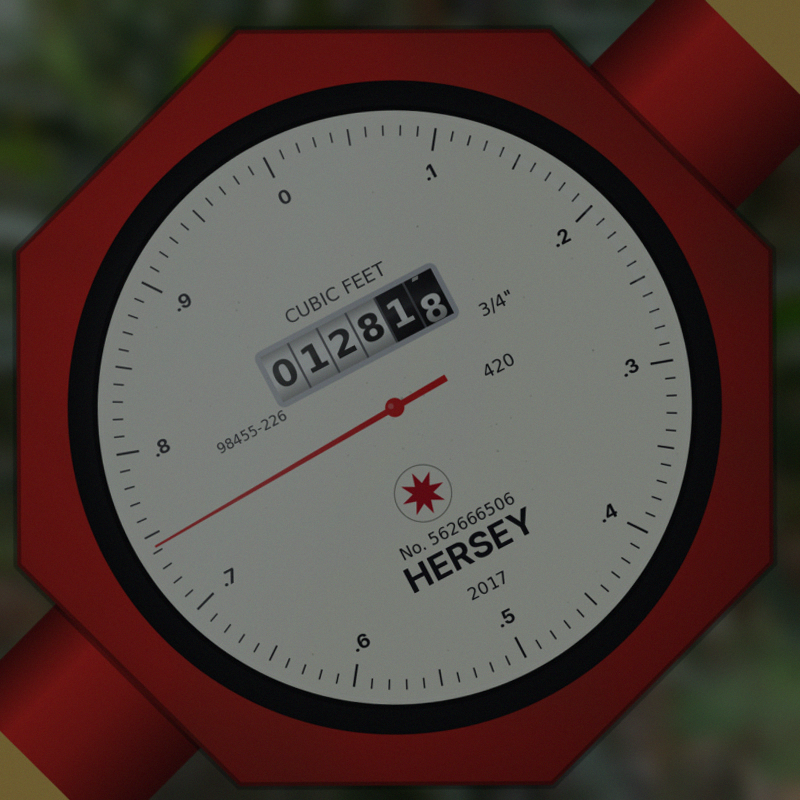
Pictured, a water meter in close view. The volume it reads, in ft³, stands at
12817.74 ft³
